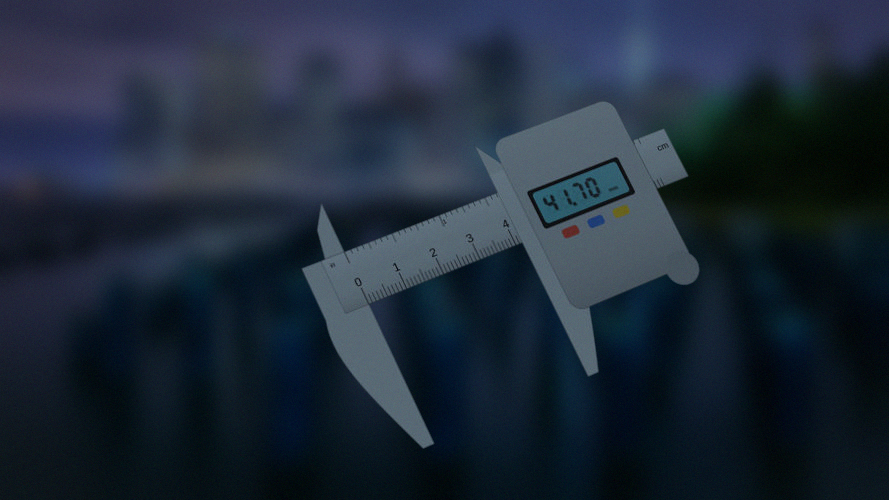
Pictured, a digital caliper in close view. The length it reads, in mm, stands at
41.70 mm
